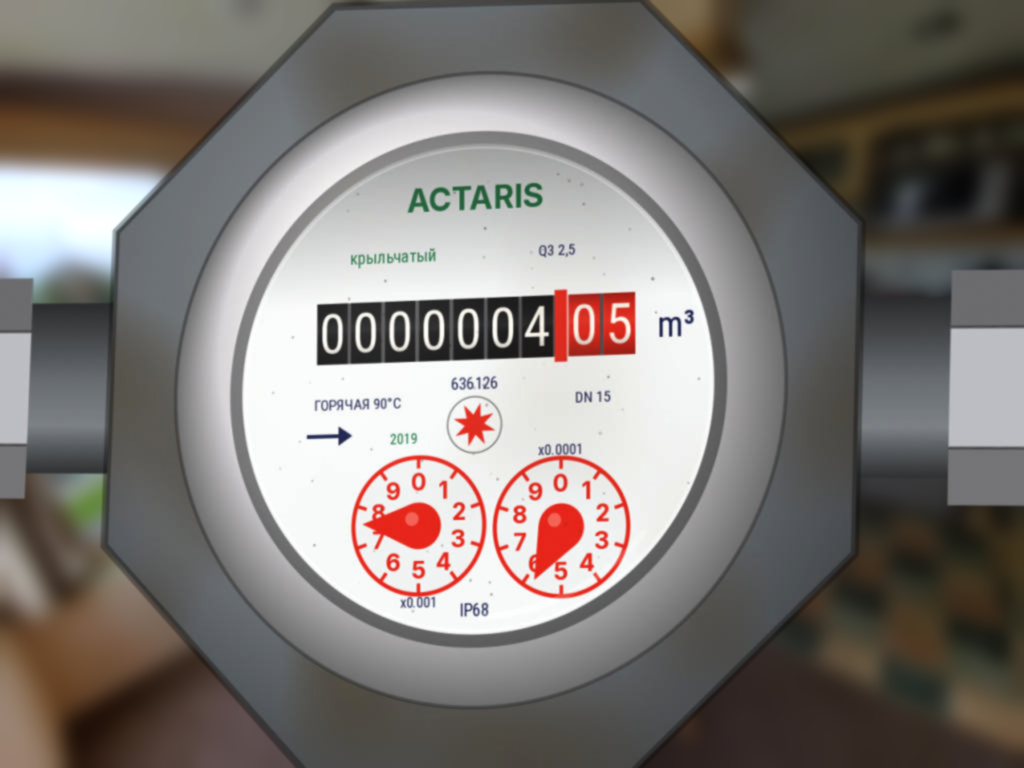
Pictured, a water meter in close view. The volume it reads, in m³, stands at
4.0575 m³
